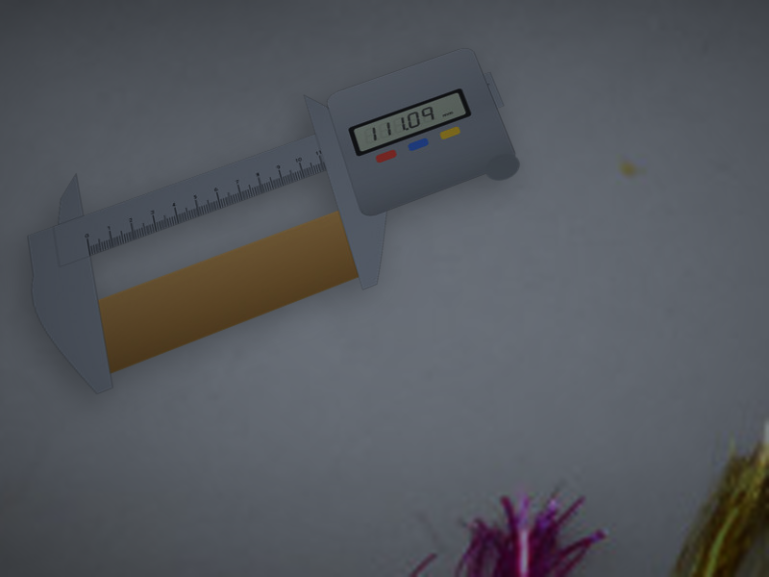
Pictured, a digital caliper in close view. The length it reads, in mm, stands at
111.09 mm
